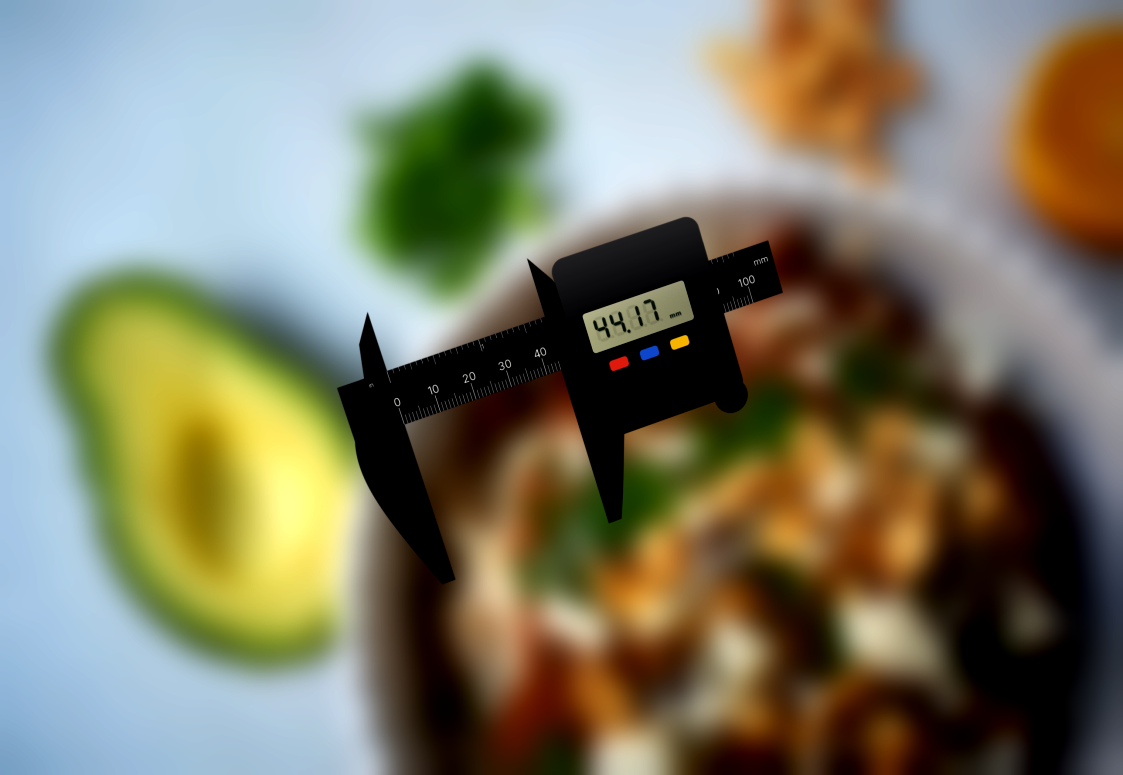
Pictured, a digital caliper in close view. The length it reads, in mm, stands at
44.17 mm
